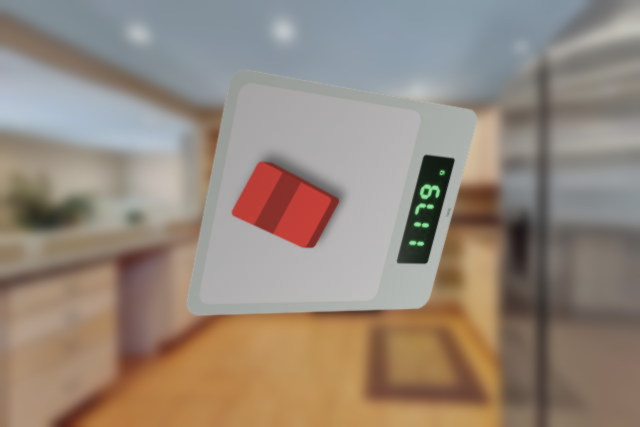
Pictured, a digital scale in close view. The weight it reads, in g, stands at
1179 g
